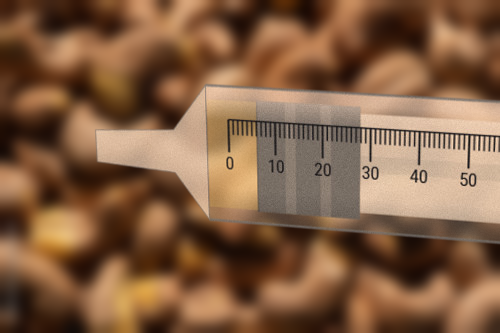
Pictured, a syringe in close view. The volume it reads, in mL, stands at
6 mL
